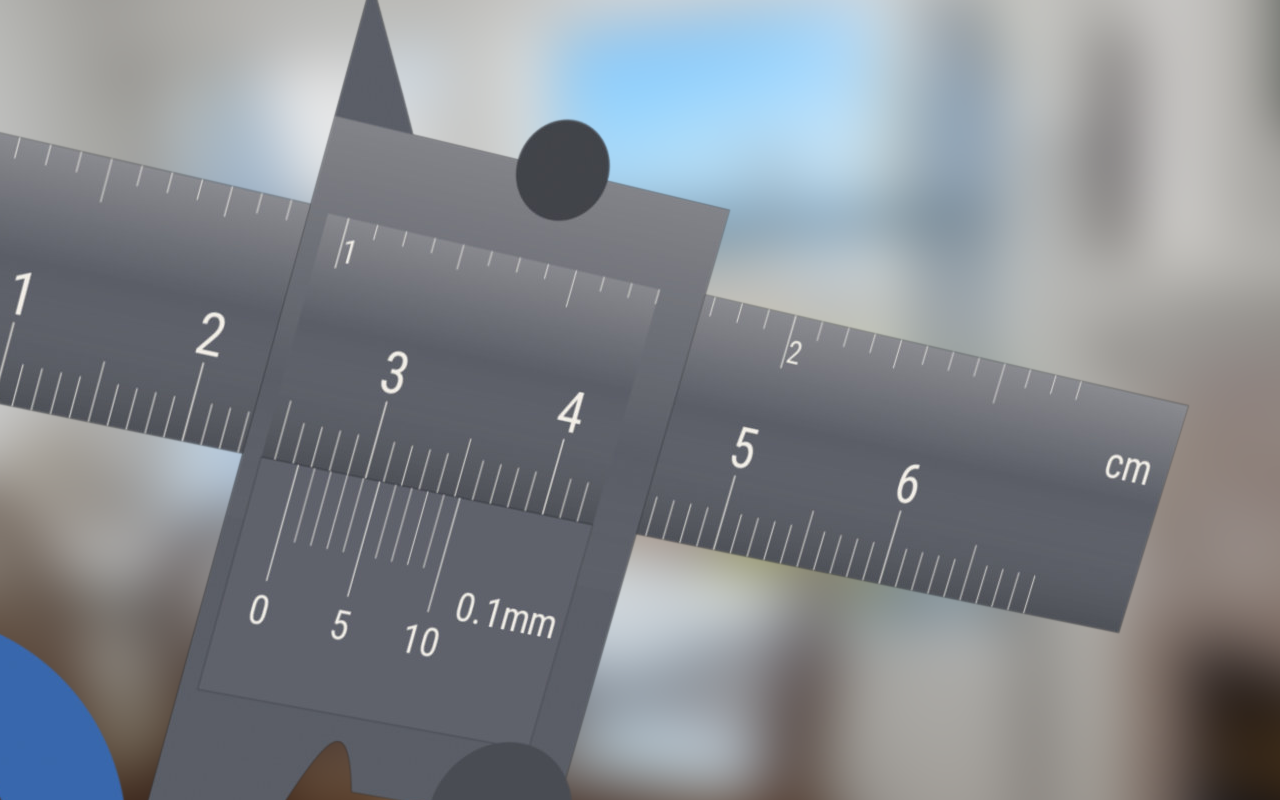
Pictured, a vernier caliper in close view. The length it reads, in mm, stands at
26.3 mm
